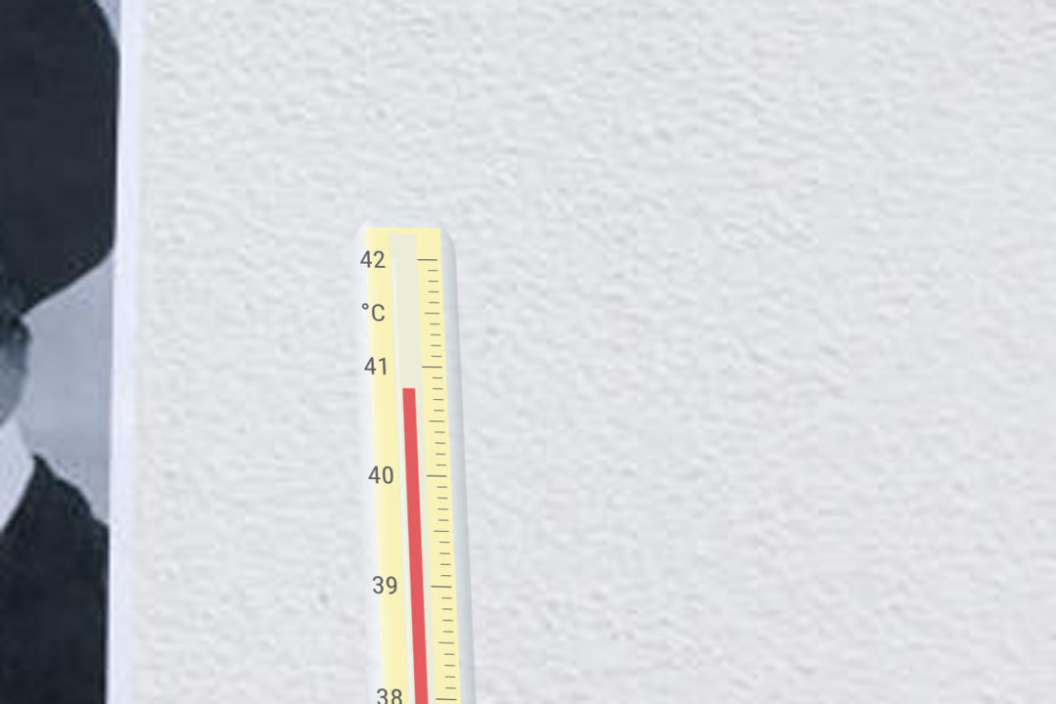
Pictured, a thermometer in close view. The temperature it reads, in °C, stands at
40.8 °C
